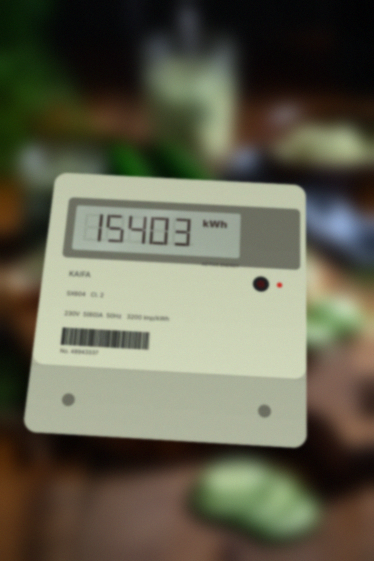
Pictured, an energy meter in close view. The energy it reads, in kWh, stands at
15403 kWh
